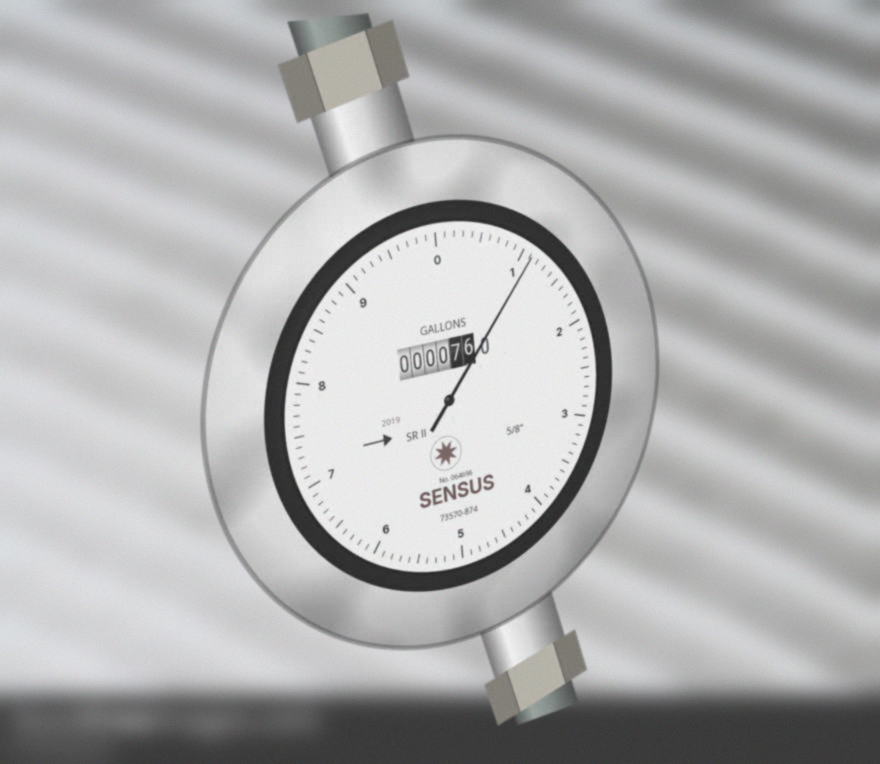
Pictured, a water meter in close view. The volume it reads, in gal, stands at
761.1 gal
